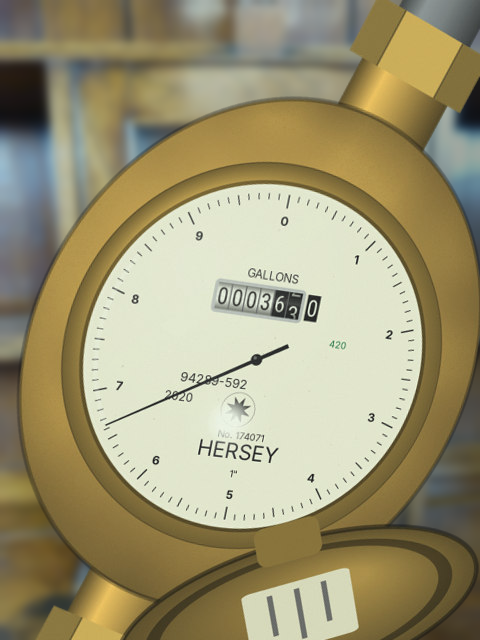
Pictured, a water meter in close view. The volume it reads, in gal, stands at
3626.6 gal
